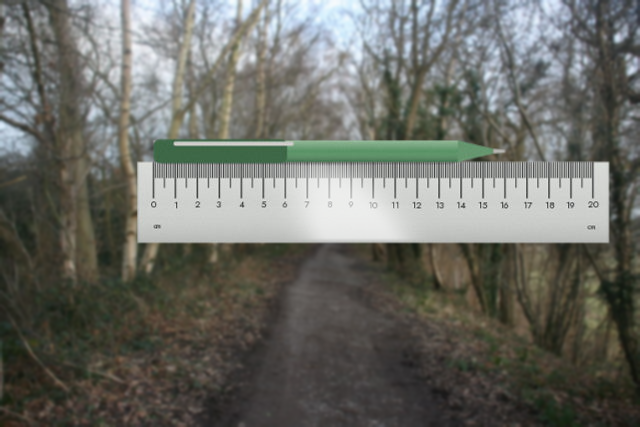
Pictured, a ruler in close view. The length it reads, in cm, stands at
16 cm
